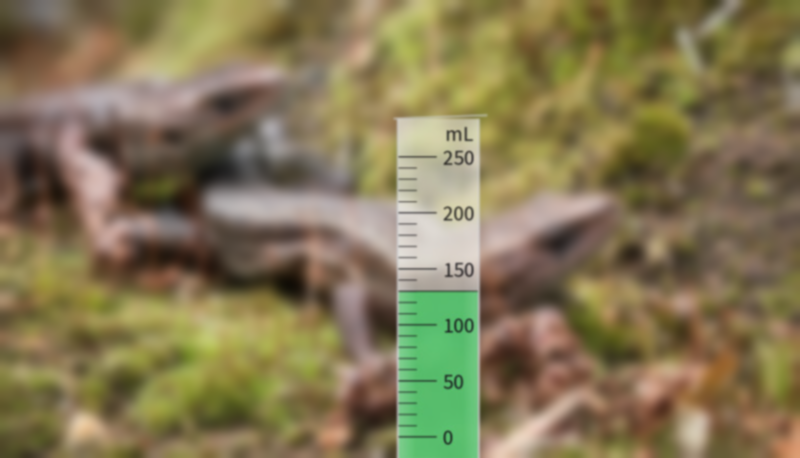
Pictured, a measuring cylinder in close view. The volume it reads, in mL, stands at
130 mL
